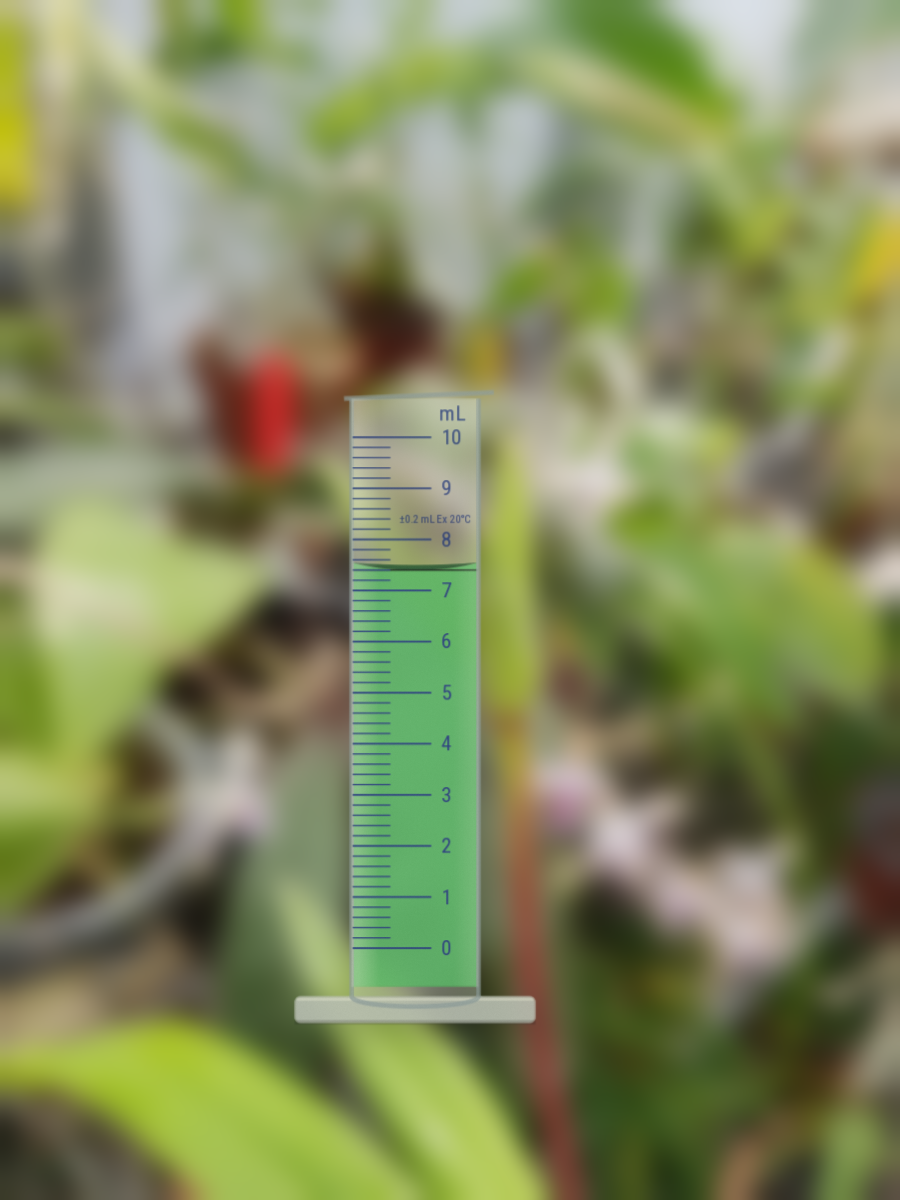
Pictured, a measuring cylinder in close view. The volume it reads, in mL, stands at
7.4 mL
